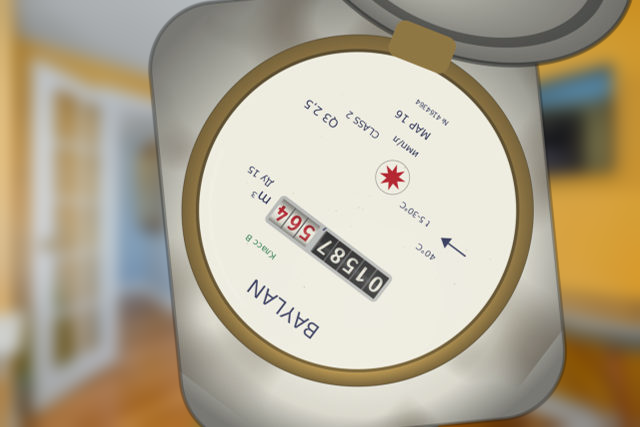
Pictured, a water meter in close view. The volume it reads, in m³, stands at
1587.564 m³
